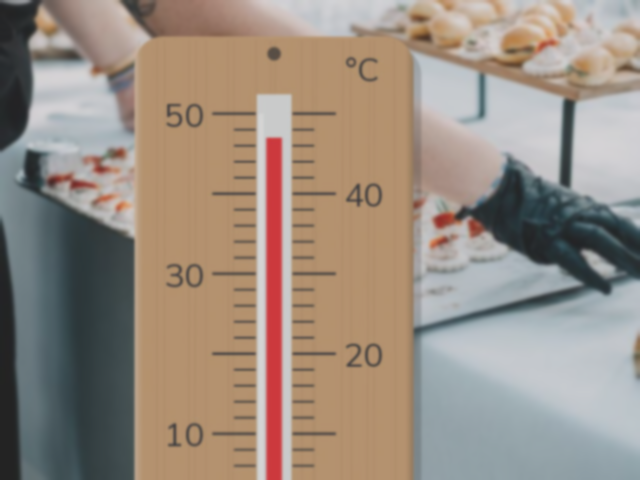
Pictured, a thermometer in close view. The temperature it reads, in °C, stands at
47 °C
